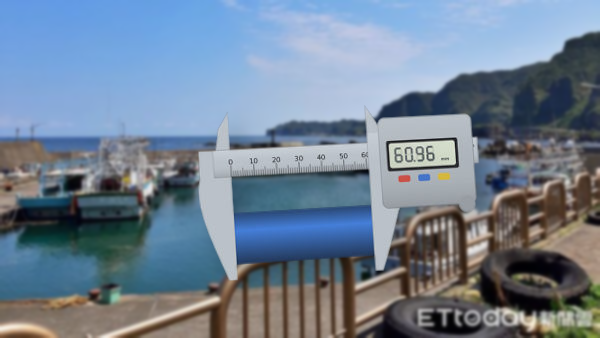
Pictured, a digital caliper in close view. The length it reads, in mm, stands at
60.96 mm
